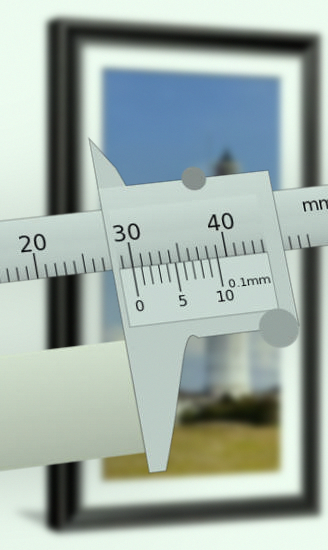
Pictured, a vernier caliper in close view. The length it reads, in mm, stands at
30.0 mm
